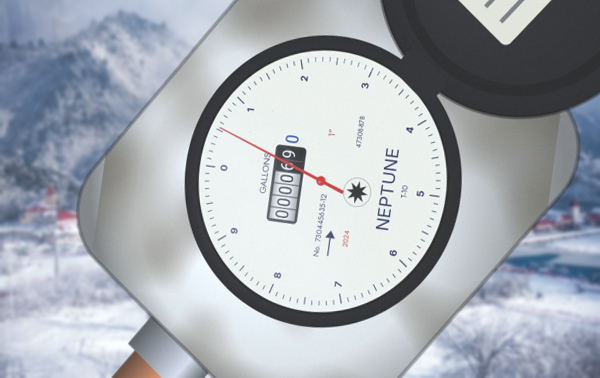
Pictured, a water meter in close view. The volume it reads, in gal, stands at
690.5 gal
